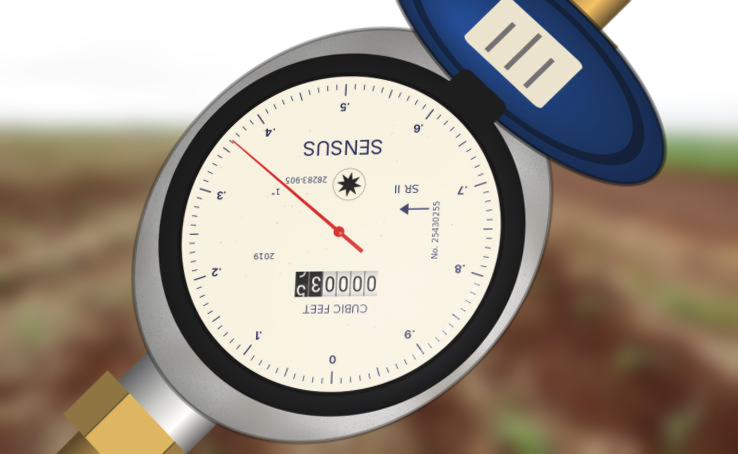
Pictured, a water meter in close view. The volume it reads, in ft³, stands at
35.36 ft³
